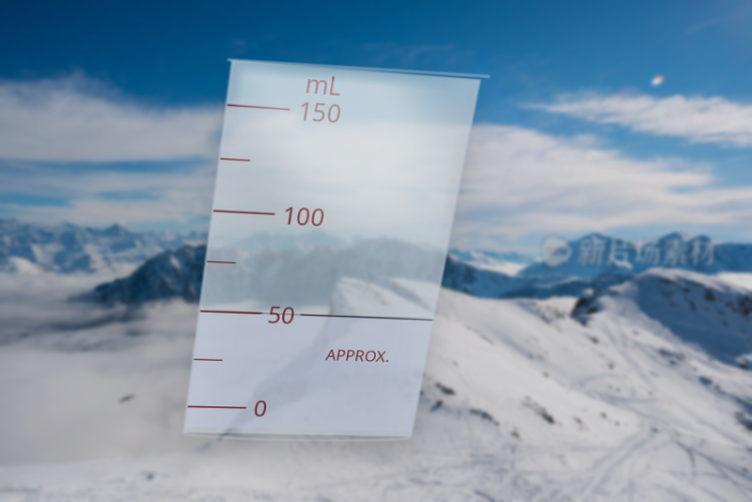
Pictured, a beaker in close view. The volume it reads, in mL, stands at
50 mL
